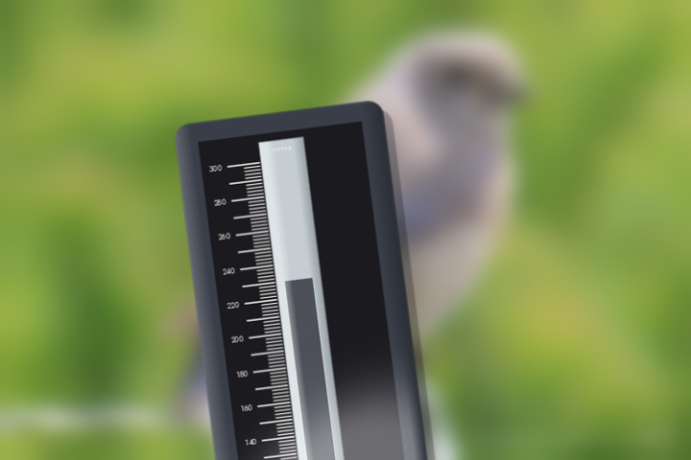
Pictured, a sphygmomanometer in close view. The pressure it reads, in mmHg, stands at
230 mmHg
